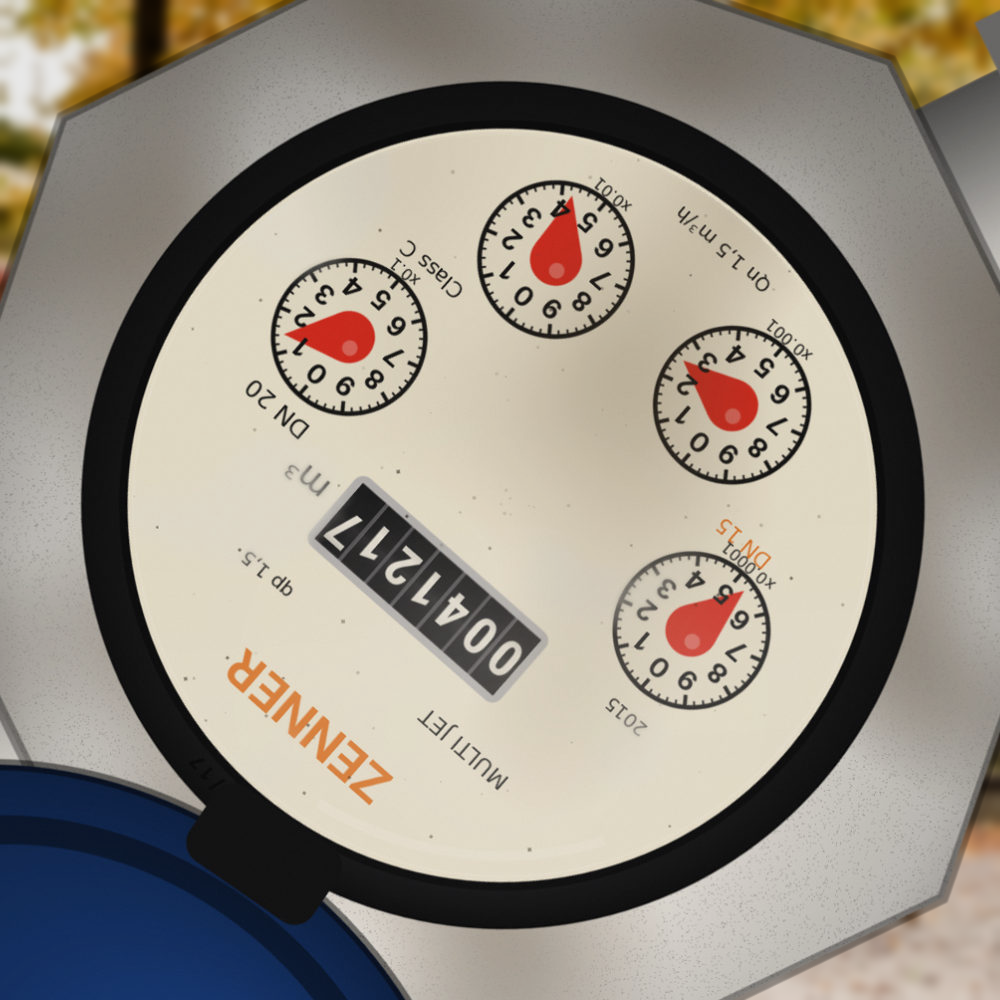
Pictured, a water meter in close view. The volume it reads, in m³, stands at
41217.1425 m³
